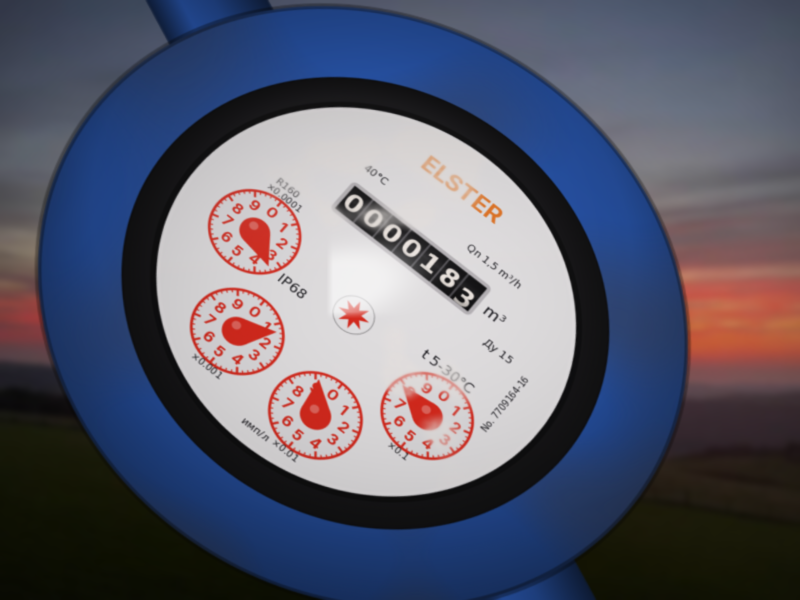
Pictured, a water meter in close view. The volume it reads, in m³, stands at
182.7913 m³
